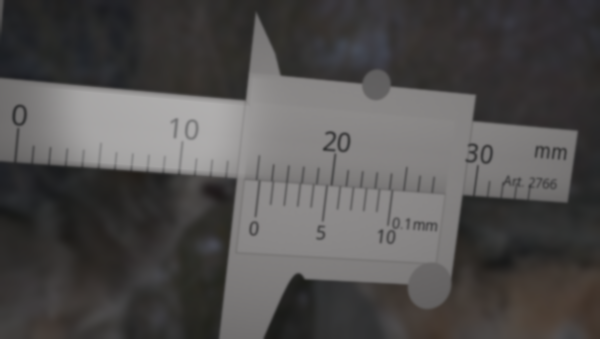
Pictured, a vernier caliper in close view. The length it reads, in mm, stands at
15.2 mm
